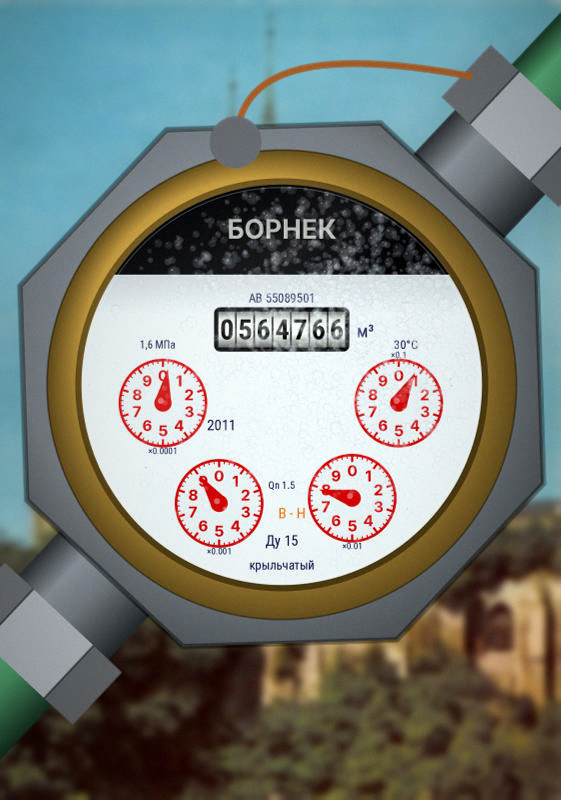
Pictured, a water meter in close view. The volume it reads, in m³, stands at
564766.0790 m³
